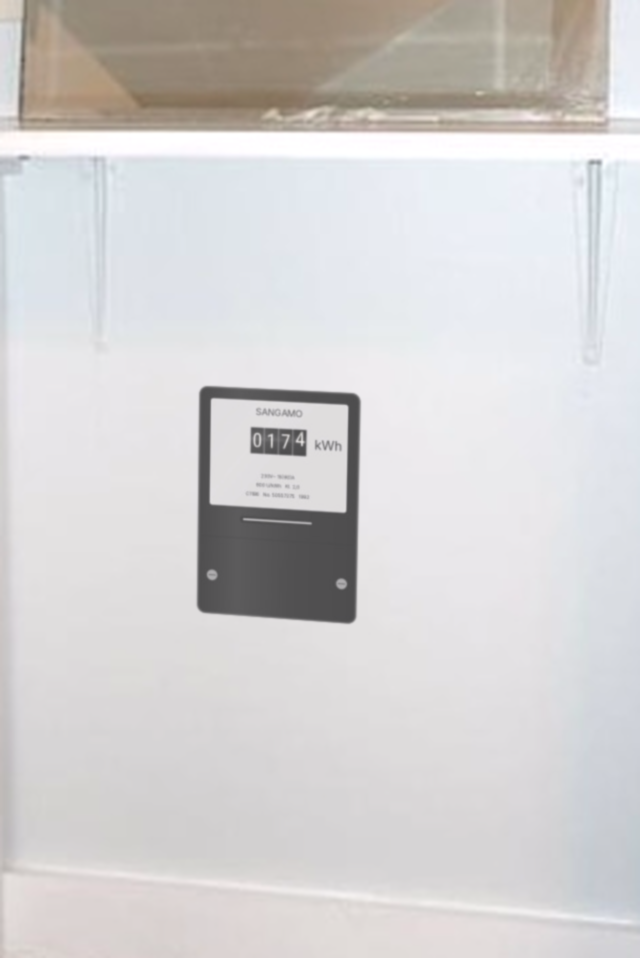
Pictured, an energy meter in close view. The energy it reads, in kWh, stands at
174 kWh
